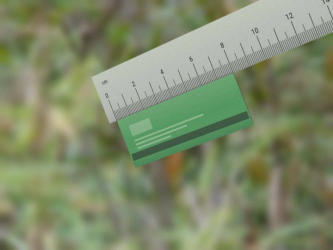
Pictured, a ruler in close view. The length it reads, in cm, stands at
8 cm
